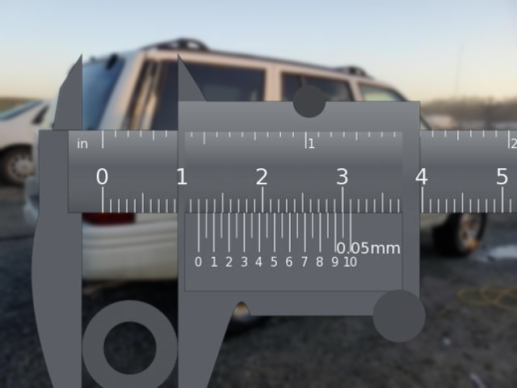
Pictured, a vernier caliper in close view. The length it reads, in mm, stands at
12.0 mm
